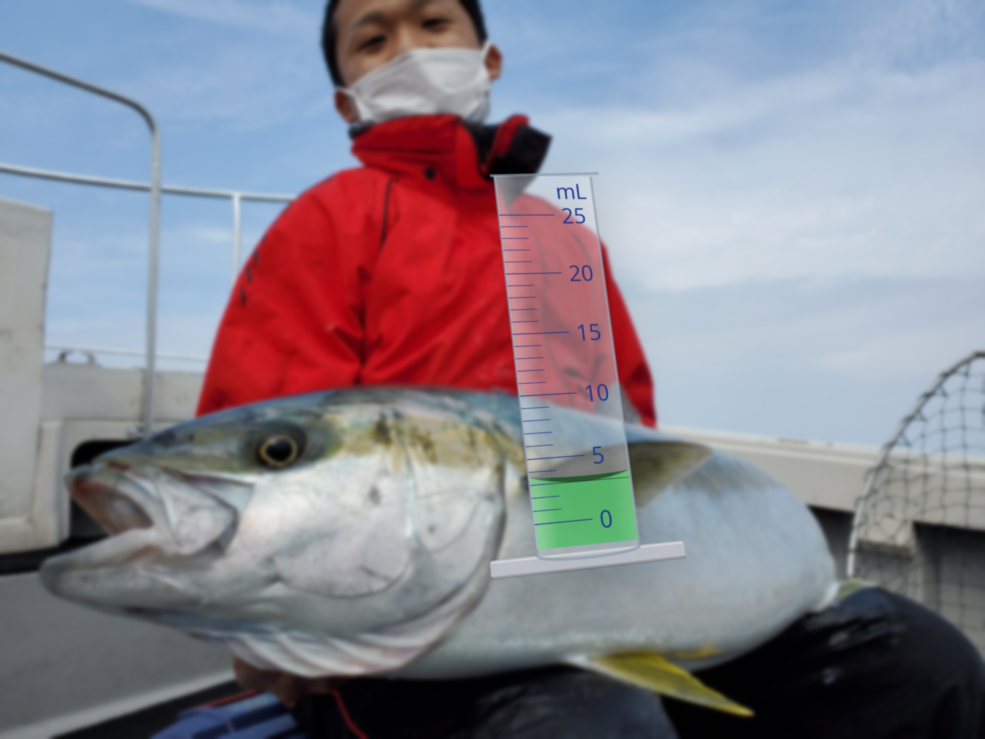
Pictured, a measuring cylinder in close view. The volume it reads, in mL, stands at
3 mL
